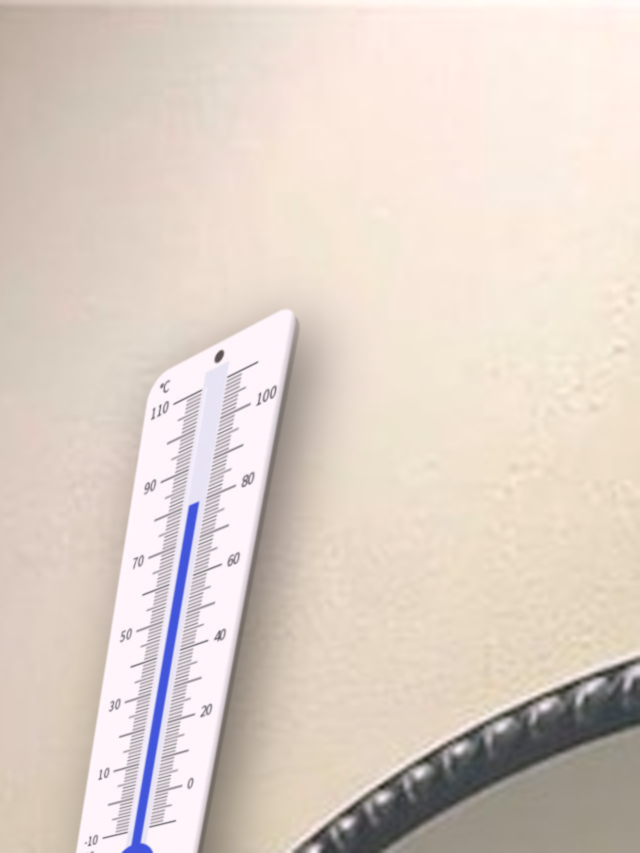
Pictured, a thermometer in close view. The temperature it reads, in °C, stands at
80 °C
